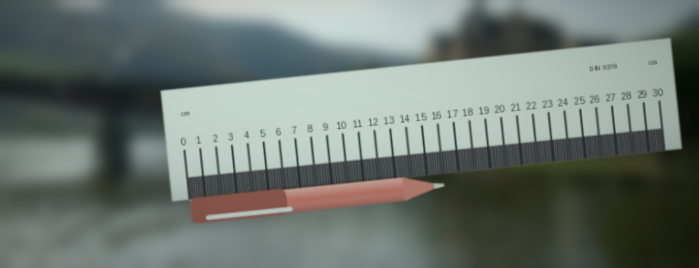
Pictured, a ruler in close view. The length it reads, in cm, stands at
16 cm
